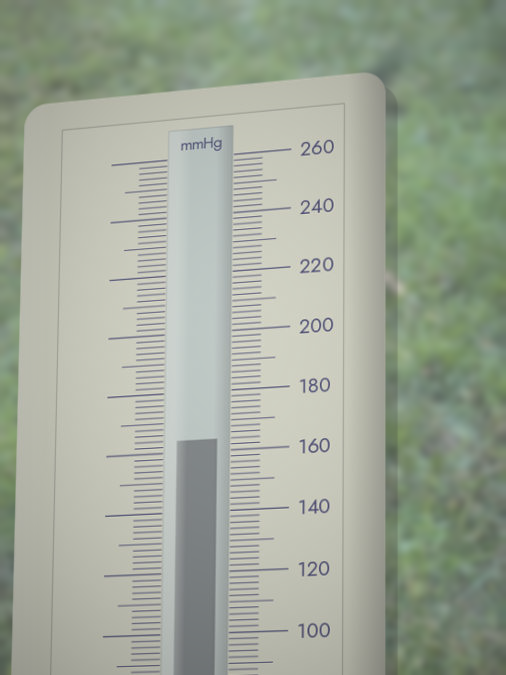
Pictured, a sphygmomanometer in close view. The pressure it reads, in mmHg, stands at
164 mmHg
